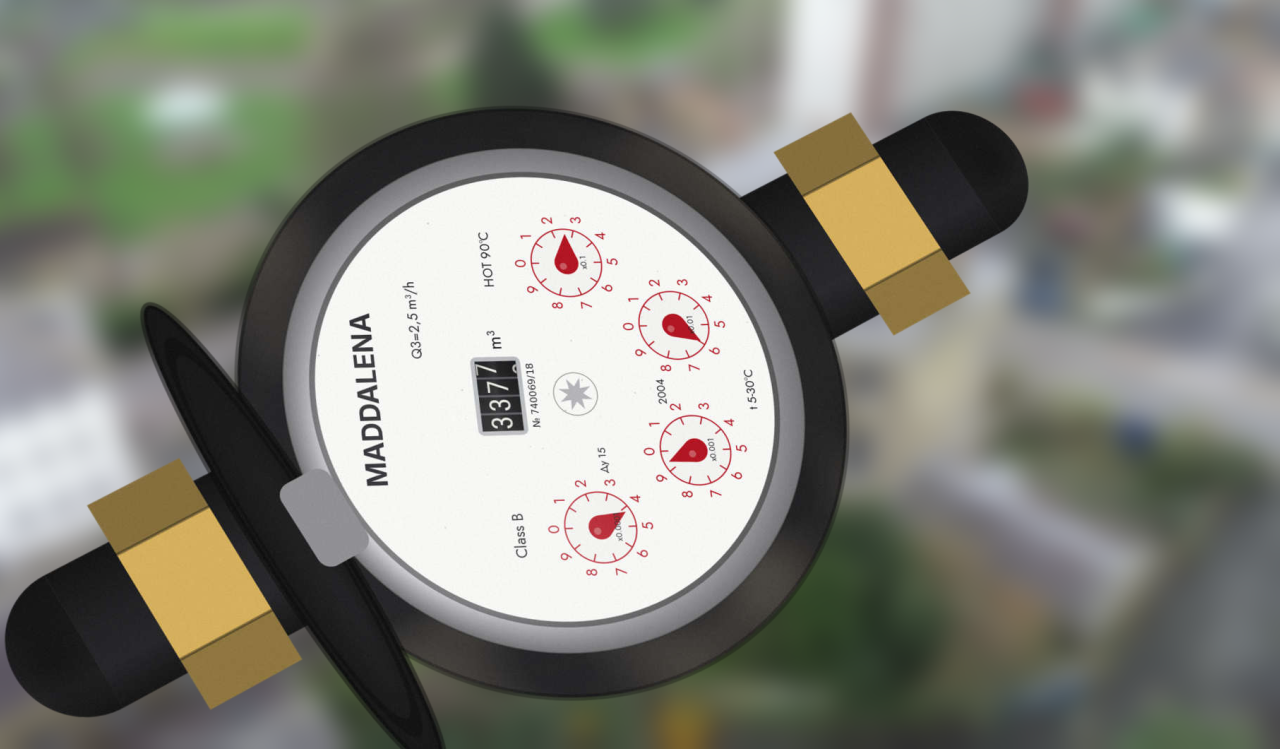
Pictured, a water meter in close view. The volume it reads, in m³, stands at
3377.2594 m³
